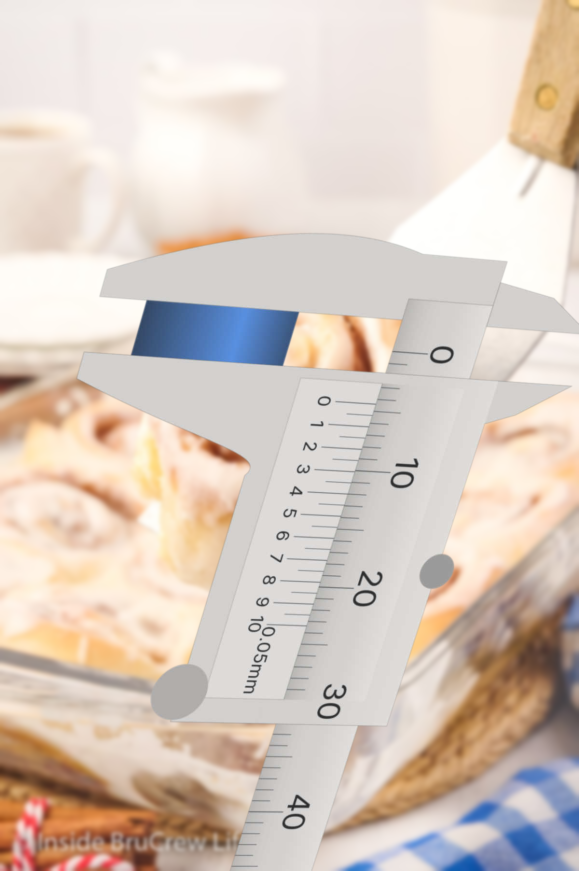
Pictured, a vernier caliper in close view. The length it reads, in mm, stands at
4.4 mm
